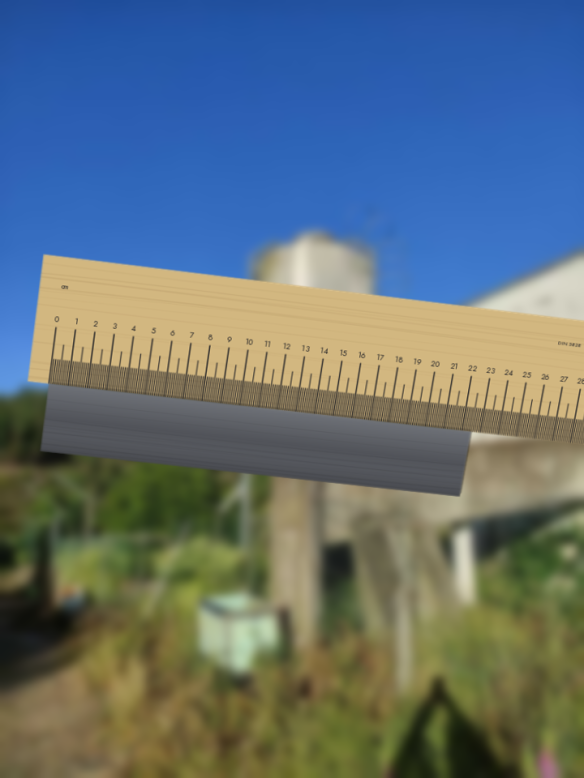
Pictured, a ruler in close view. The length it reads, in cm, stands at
22.5 cm
